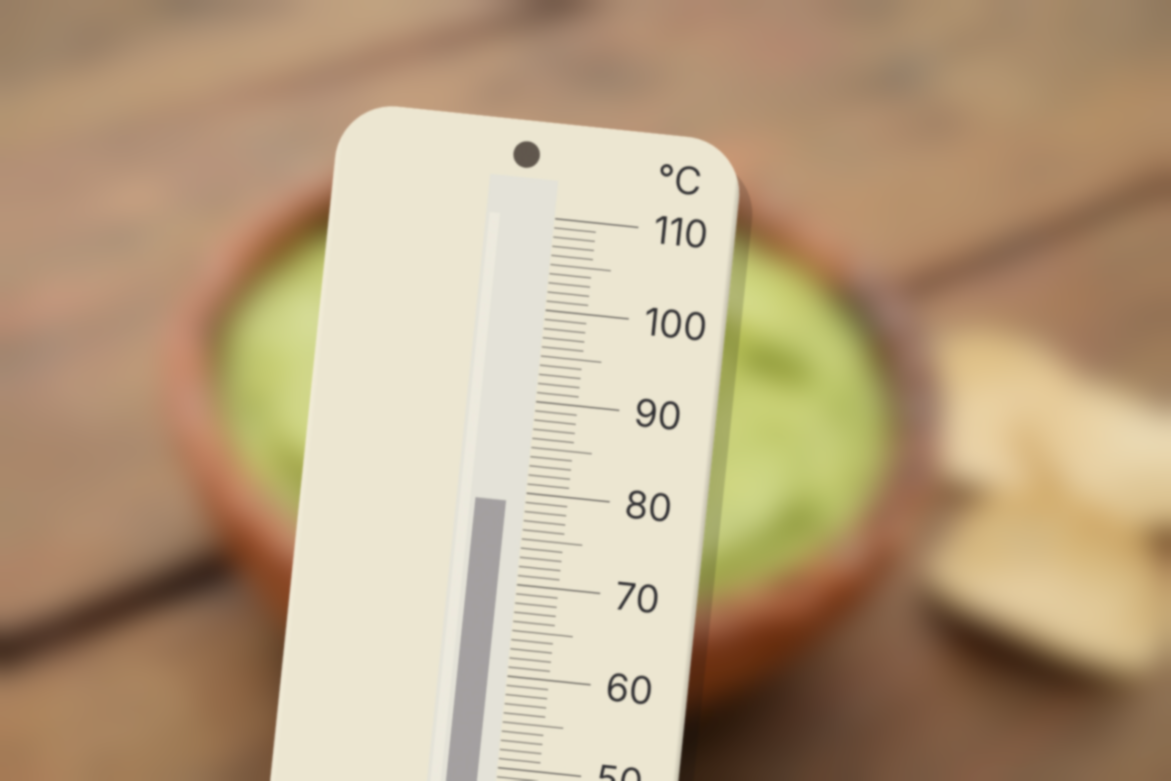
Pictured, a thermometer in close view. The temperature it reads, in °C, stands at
79 °C
